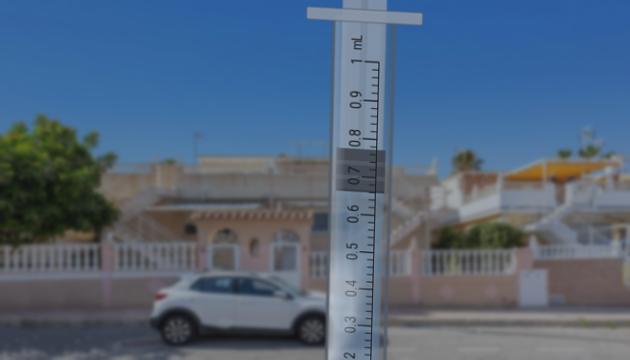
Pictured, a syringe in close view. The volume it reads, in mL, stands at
0.66 mL
